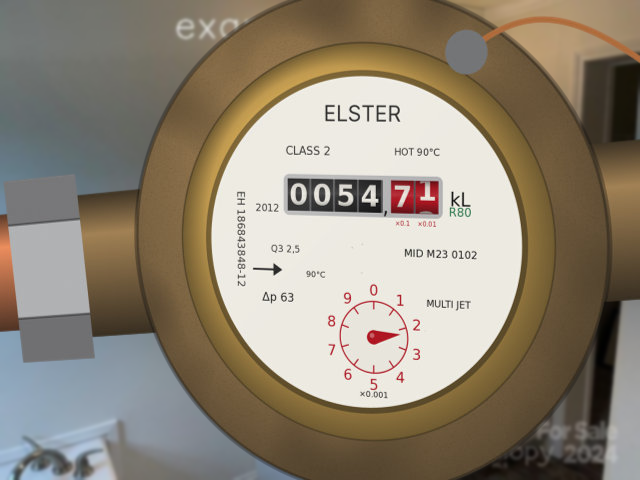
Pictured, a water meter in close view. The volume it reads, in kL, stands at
54.712 kL
